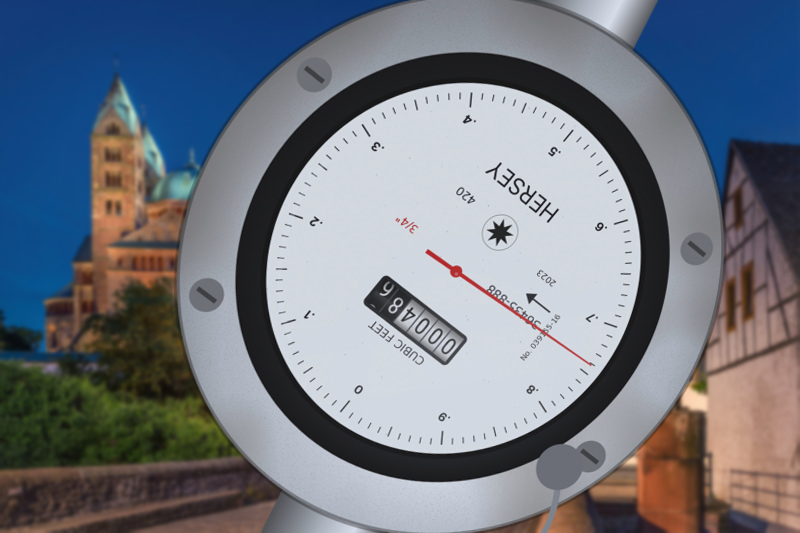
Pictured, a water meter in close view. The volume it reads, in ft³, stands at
485.74 ft³
